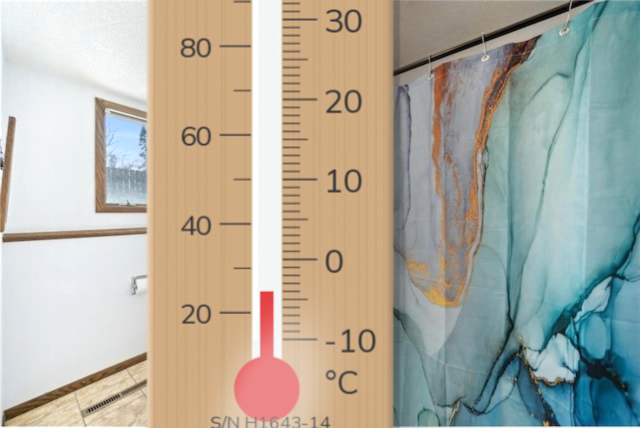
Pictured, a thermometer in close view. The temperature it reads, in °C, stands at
-4 °C
